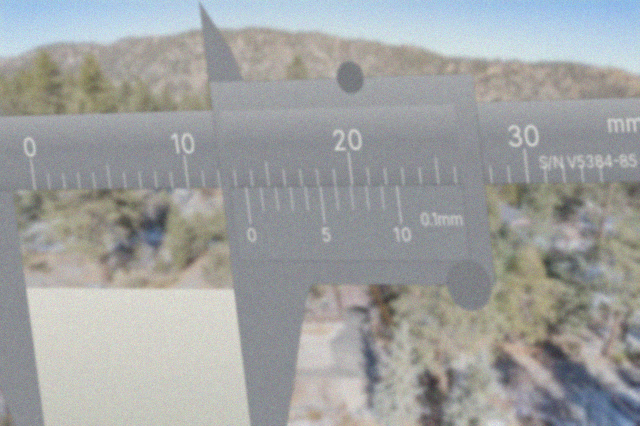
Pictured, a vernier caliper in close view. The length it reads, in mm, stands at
13.6 mm
